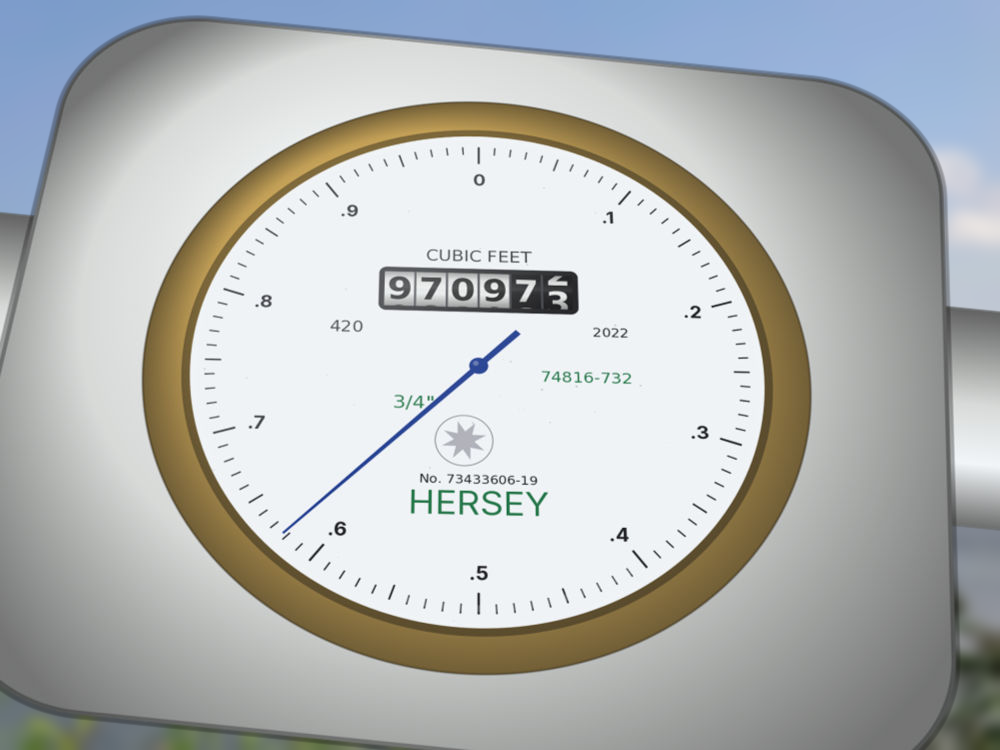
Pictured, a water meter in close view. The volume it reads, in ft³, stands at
970972.62 ft³
